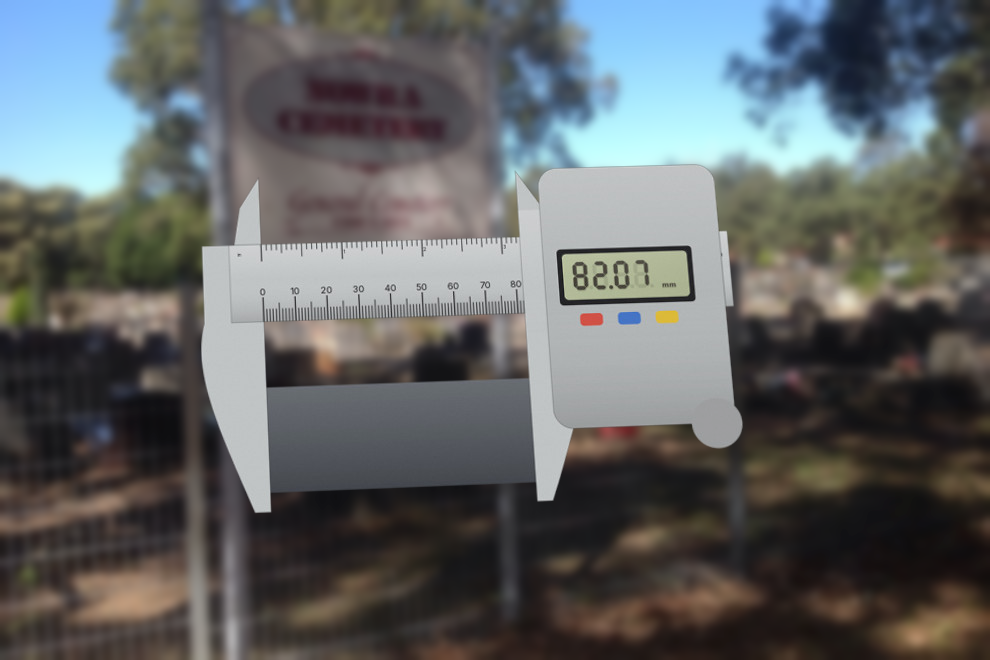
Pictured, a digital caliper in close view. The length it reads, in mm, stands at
82.07 mm
